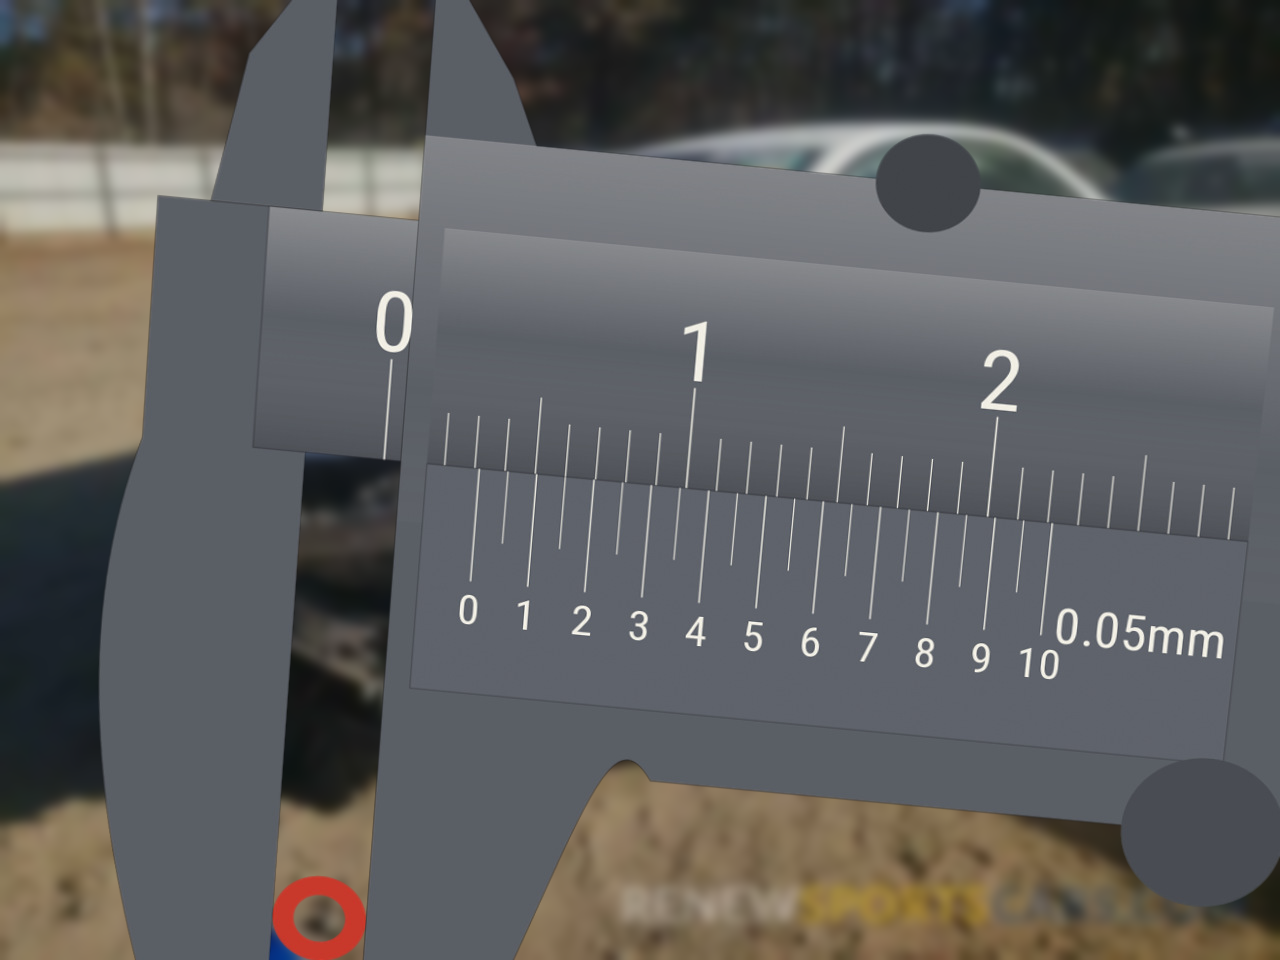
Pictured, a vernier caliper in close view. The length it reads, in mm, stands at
3.15 mm
